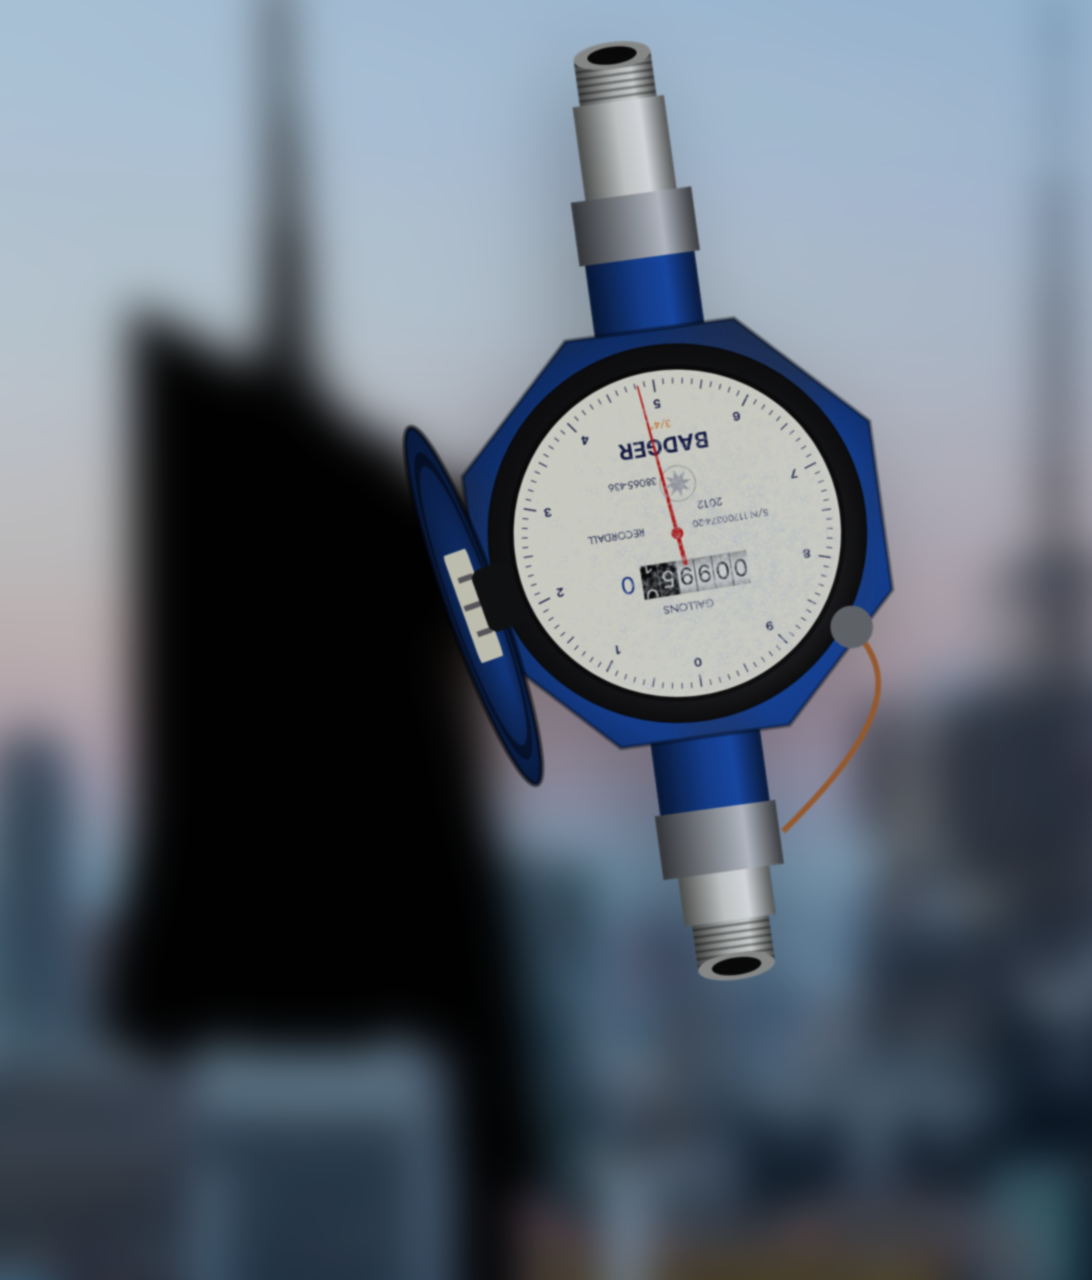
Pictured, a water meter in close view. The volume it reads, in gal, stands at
99504.8 gal
